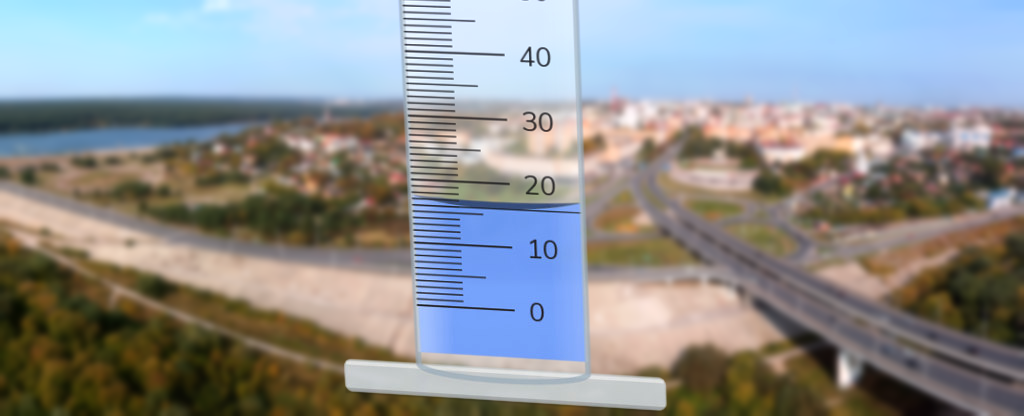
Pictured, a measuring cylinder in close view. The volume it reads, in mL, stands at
16 mL
